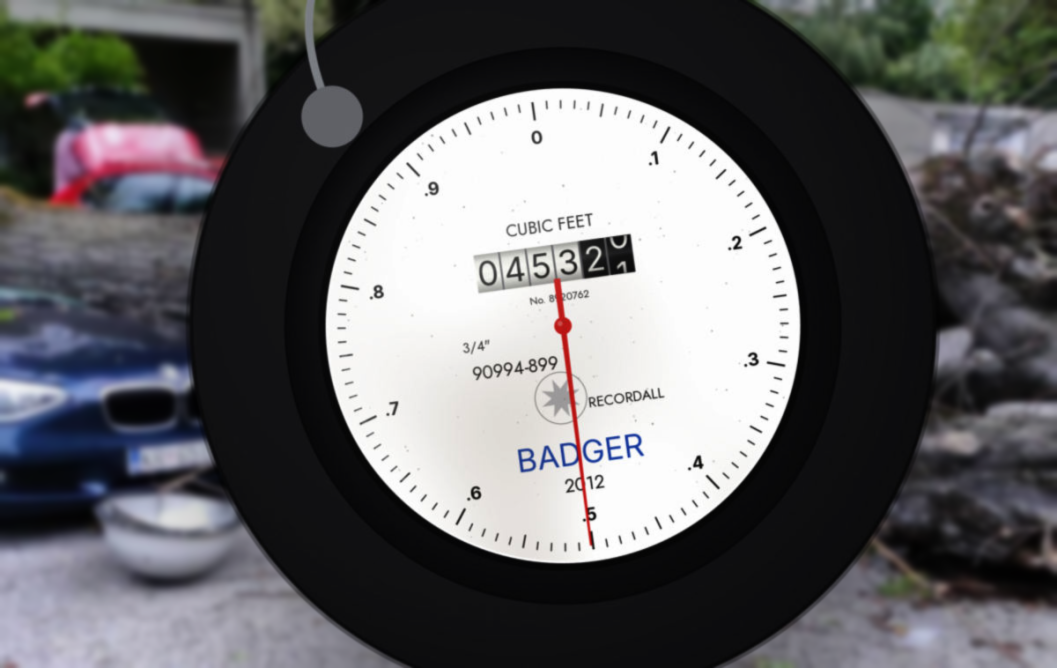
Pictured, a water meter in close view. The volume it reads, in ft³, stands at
45320.50 ft³
